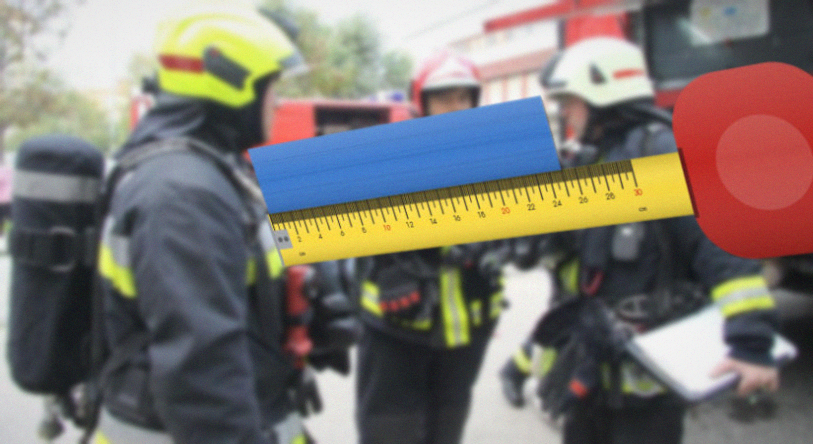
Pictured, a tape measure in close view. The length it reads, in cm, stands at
25 cm
